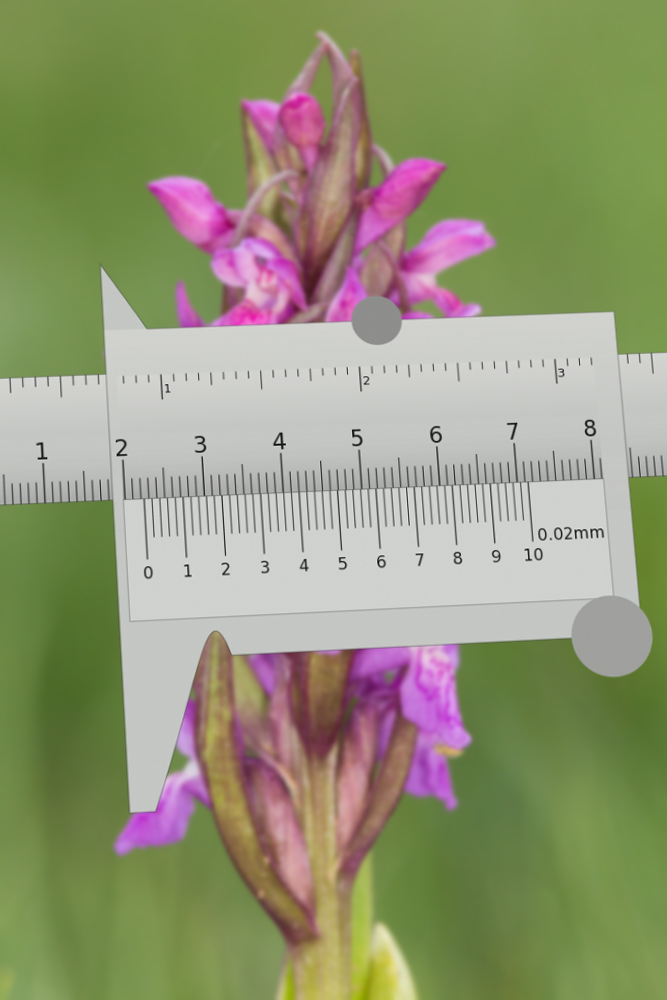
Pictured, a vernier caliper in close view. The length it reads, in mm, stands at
22.4 mm
